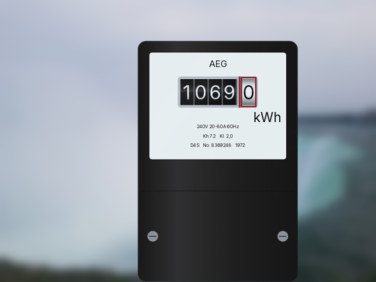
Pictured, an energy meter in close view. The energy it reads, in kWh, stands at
1069.0 kWh
